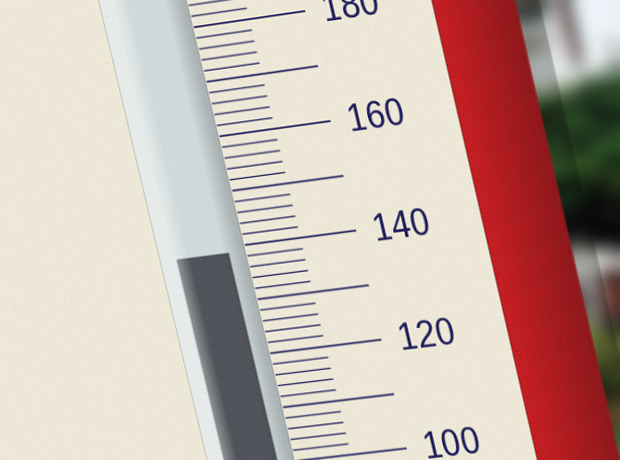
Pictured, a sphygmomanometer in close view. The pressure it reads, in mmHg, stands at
139 mmHg
